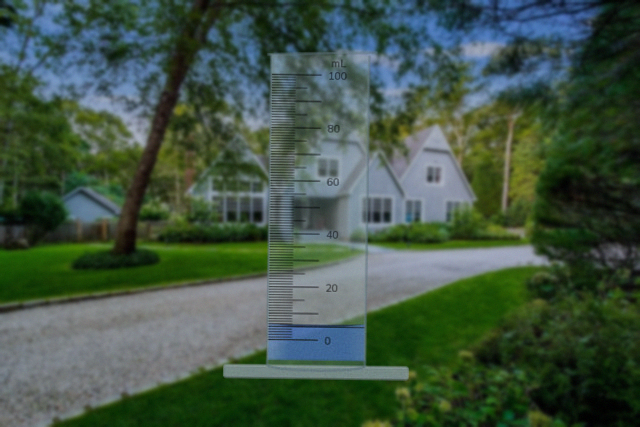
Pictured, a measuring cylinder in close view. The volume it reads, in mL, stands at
5 mL
